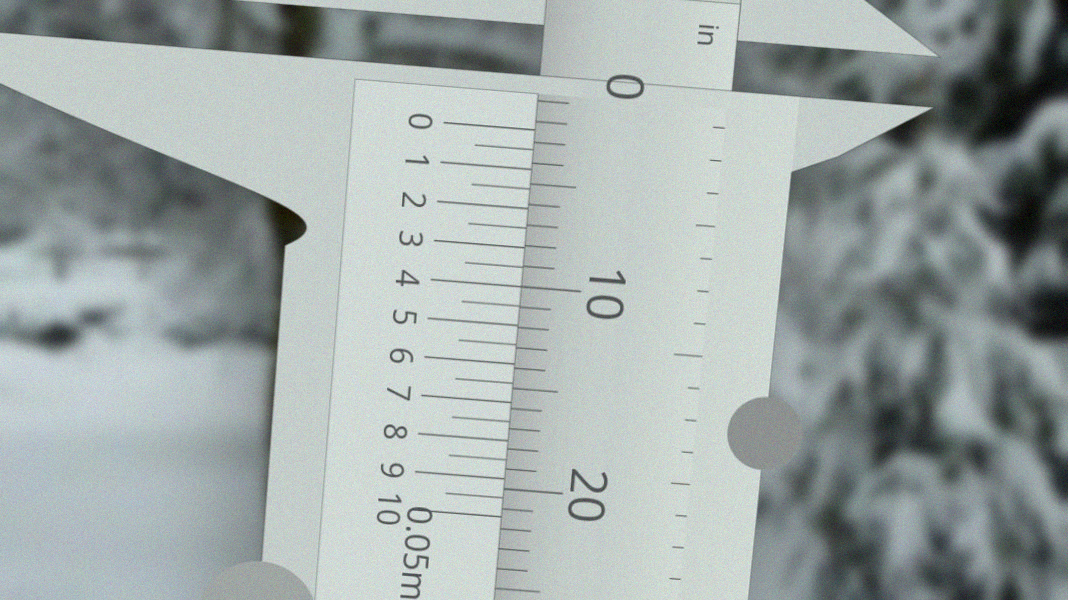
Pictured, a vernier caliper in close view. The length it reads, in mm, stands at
2.4 mm
